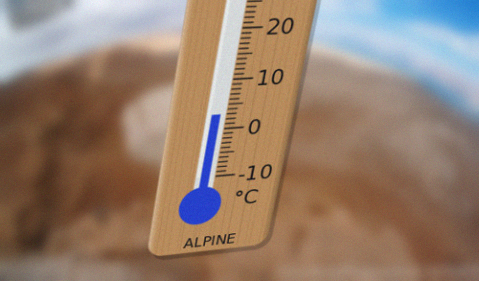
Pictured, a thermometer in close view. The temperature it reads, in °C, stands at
3 °C
